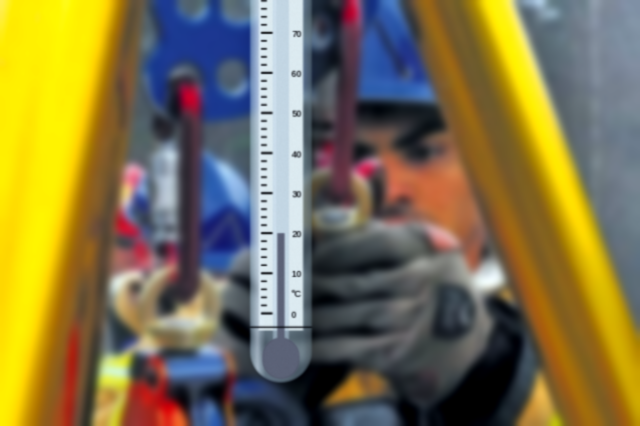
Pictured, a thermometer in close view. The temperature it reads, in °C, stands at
20 °C
